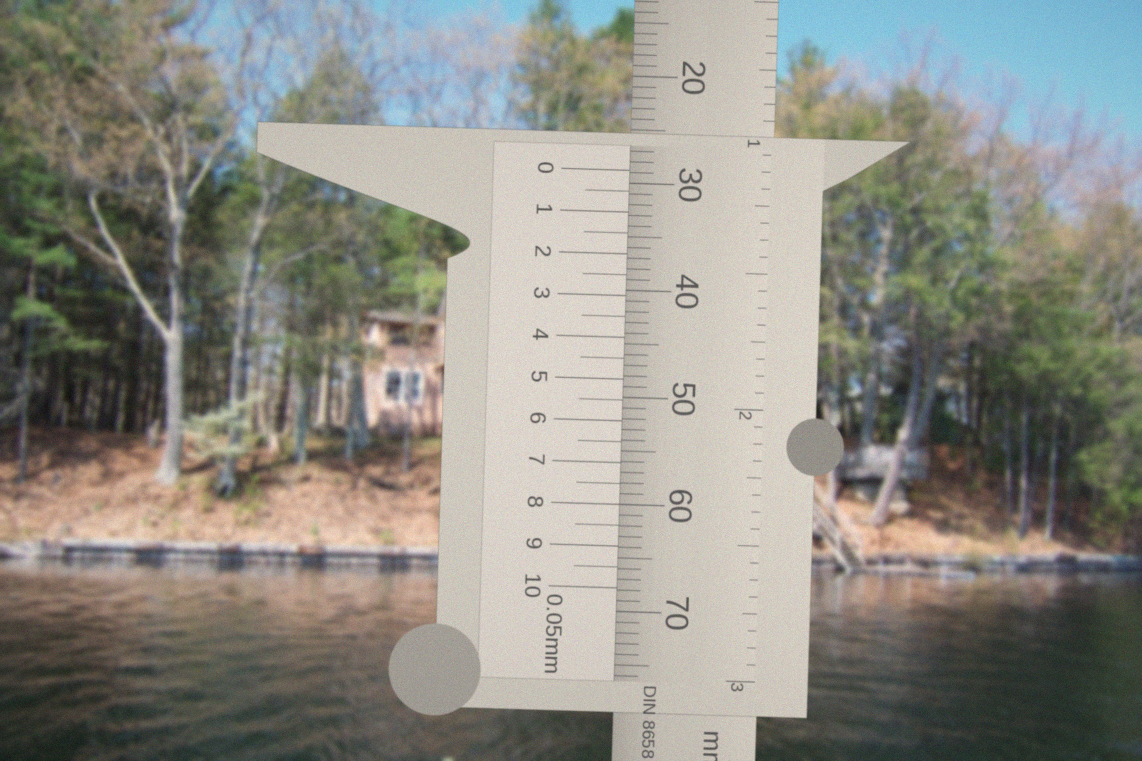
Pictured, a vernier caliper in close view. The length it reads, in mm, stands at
28.8 mm
